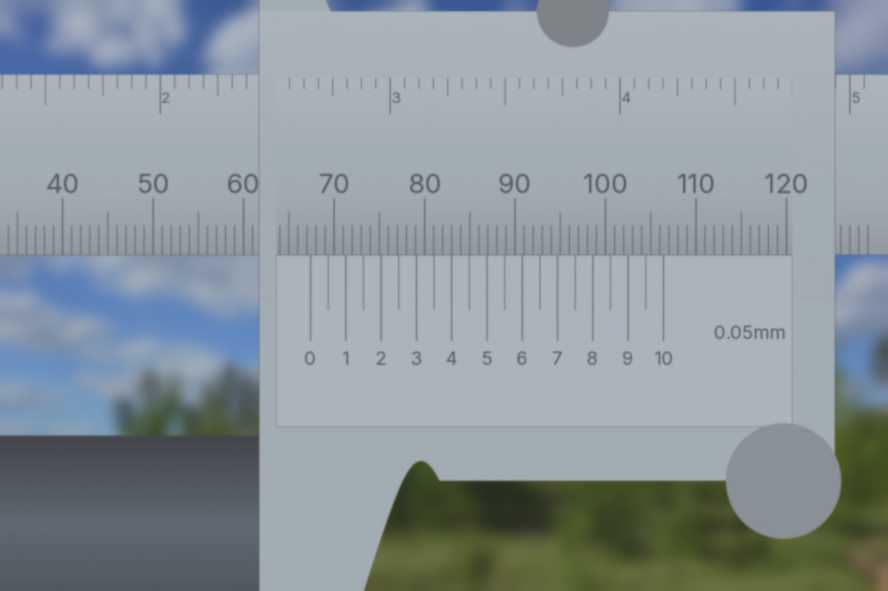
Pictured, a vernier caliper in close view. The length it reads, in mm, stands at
67.4 mm
